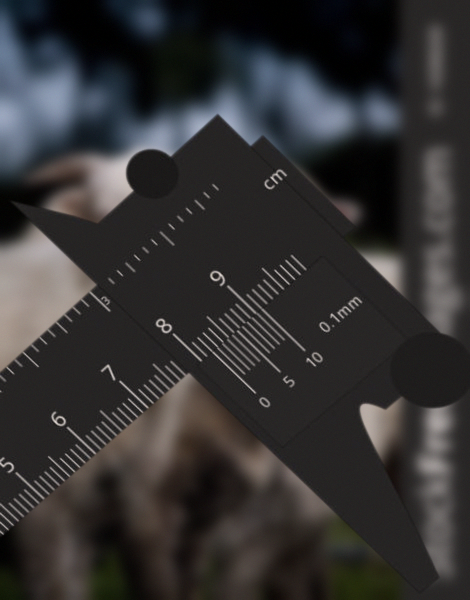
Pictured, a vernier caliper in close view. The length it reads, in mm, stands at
82.0 mm
